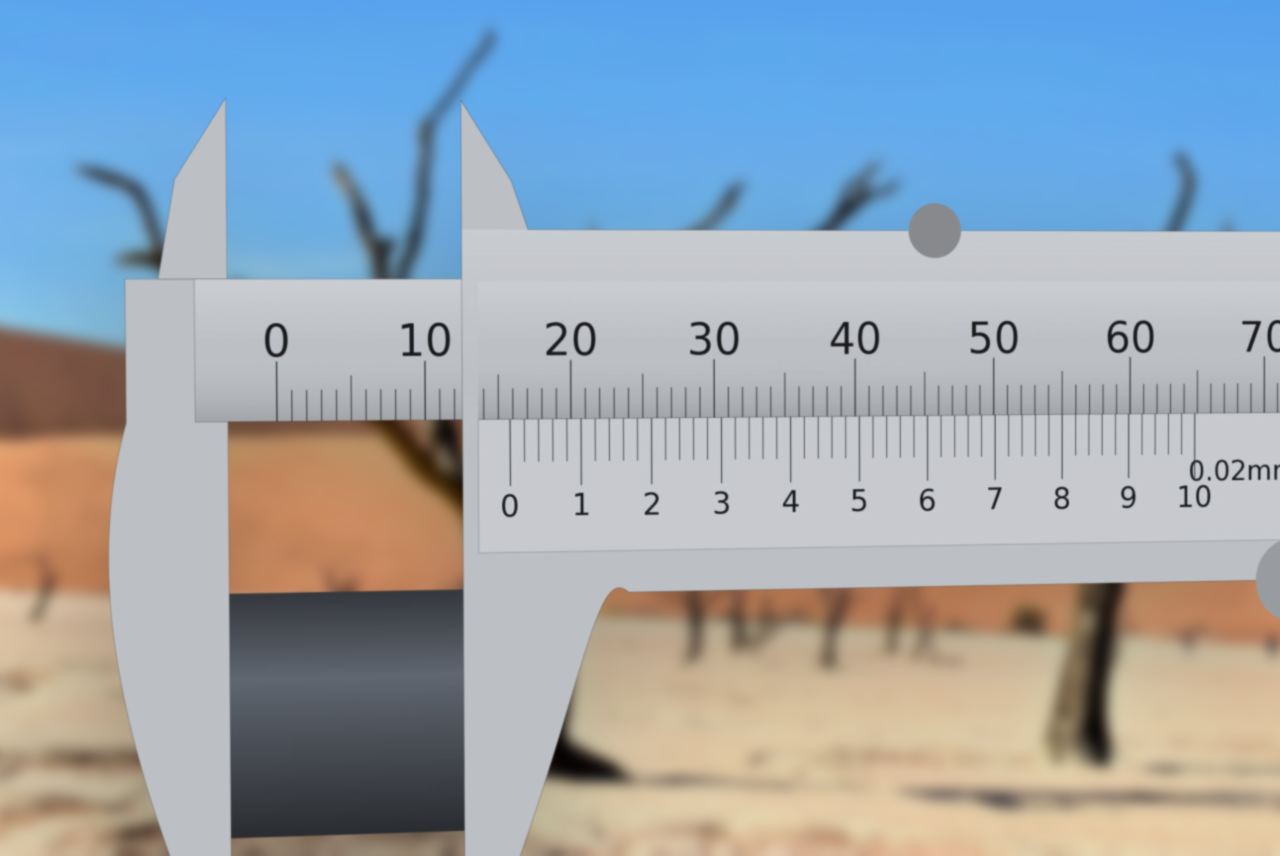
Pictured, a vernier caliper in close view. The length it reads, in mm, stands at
15.8 mm
